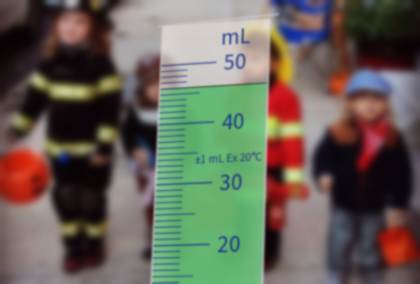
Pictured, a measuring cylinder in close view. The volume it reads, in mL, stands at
46 mL
